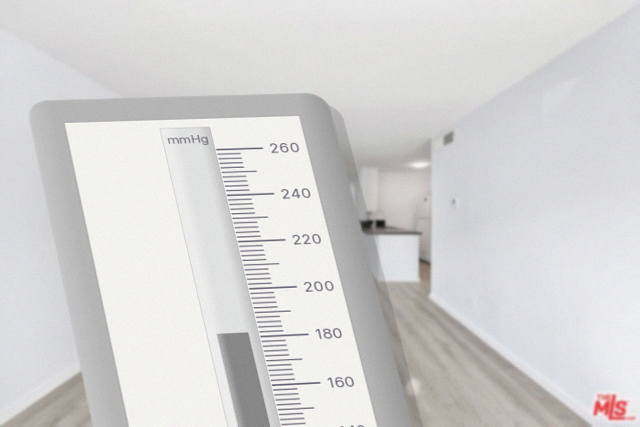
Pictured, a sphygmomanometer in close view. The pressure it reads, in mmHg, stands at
182 mmHg
